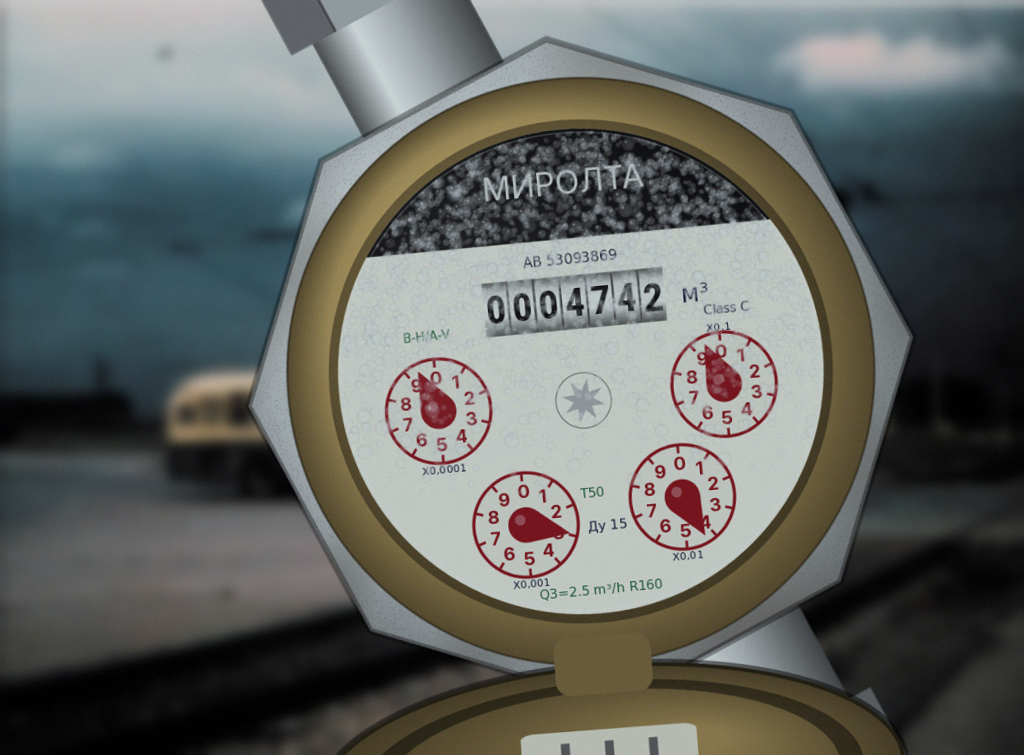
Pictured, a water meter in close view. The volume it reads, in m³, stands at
4741.9429 m³
